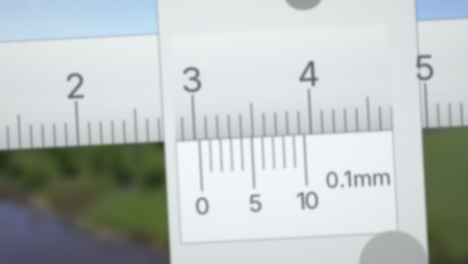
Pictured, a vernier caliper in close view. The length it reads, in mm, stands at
30.4 mm
